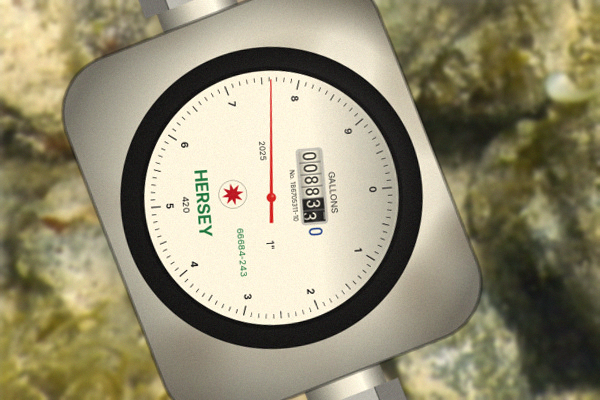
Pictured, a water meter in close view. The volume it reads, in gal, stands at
88327.6 gal
